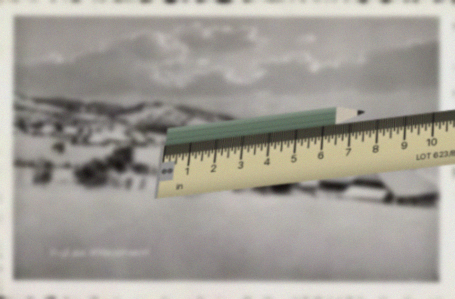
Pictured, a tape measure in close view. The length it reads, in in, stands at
7.5 in
